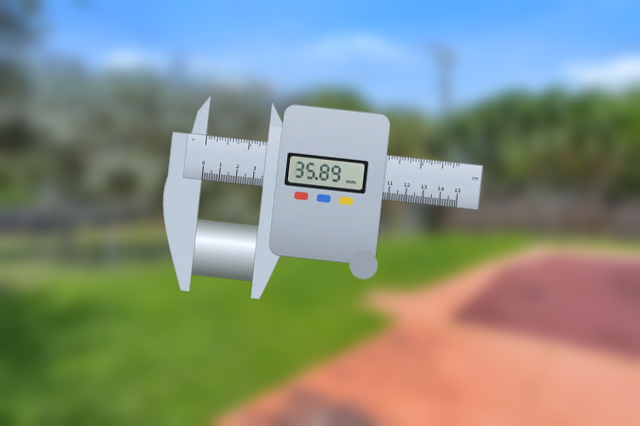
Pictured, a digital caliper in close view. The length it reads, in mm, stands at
35.89 mm
